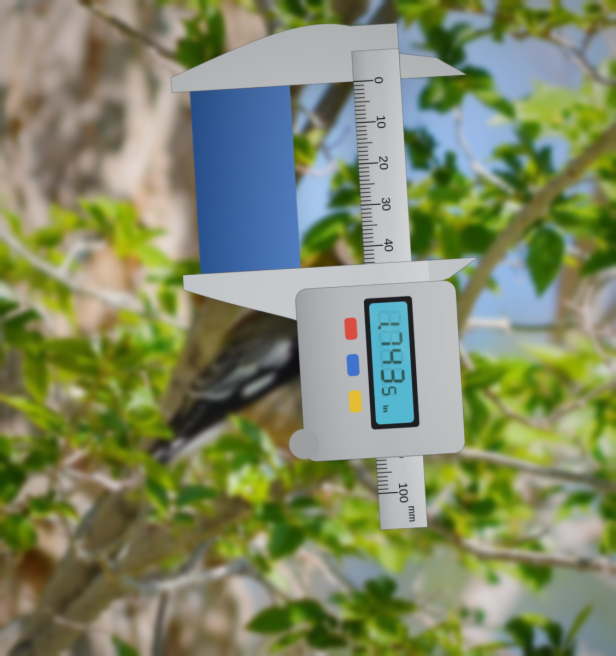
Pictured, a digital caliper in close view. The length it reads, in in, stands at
1.7435 in
